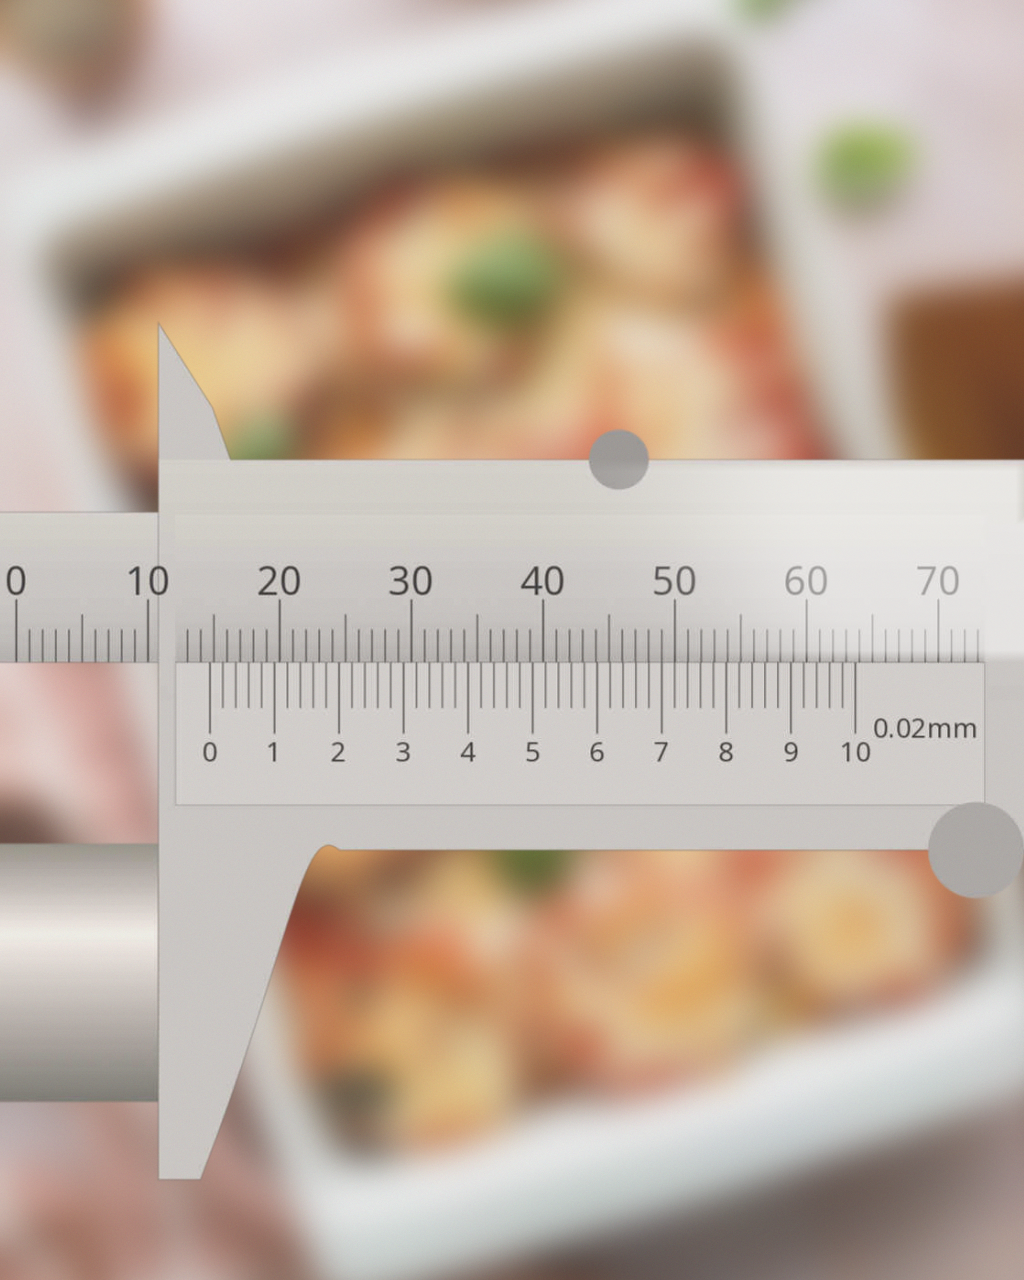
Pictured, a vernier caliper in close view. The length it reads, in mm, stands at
14.7 mm
